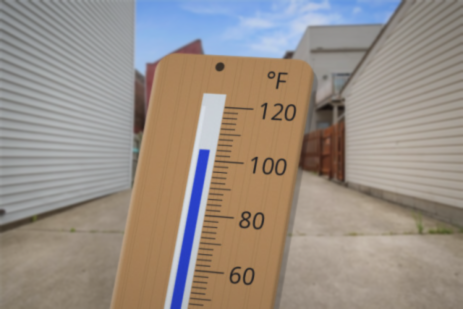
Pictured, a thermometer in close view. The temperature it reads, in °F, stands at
104 °F
